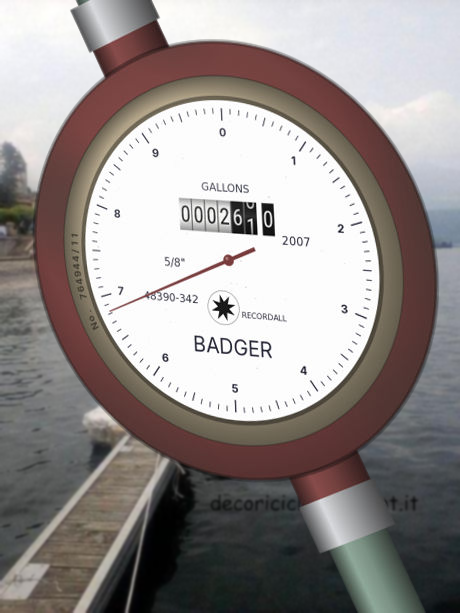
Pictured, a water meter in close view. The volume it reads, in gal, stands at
2606.8 gal
